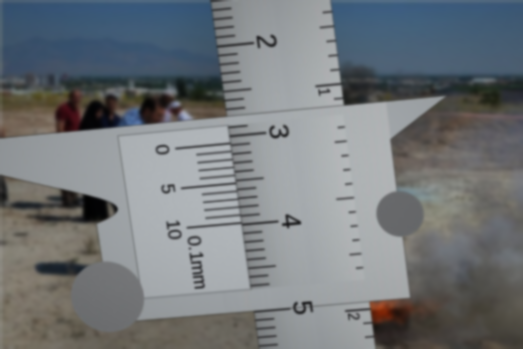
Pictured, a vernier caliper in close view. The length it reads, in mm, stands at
30.8 mm
